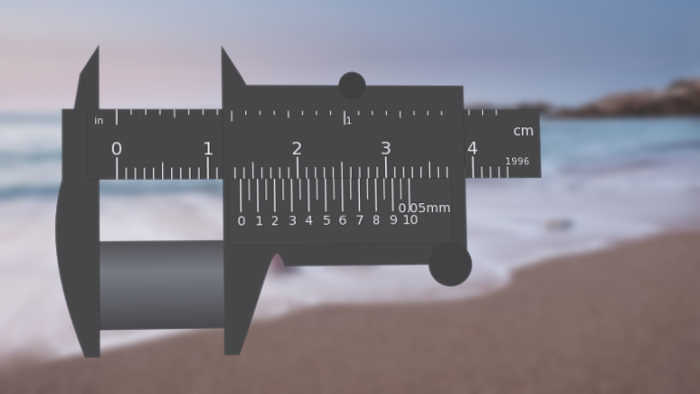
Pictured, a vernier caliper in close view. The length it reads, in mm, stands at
13.6 mm
